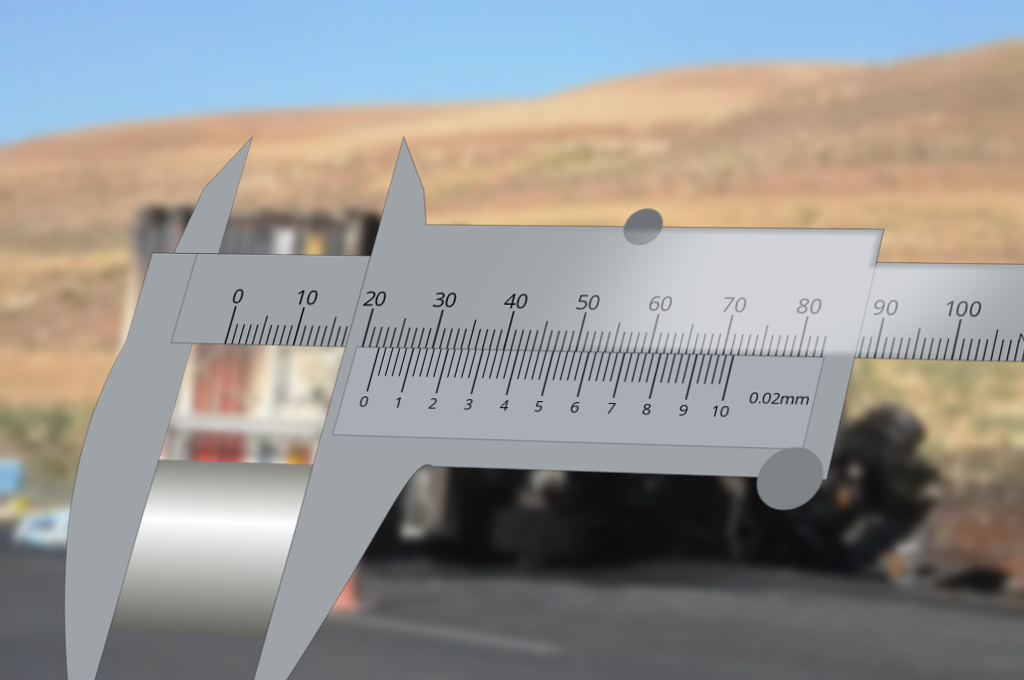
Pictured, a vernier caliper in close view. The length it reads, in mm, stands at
22.4 mm
